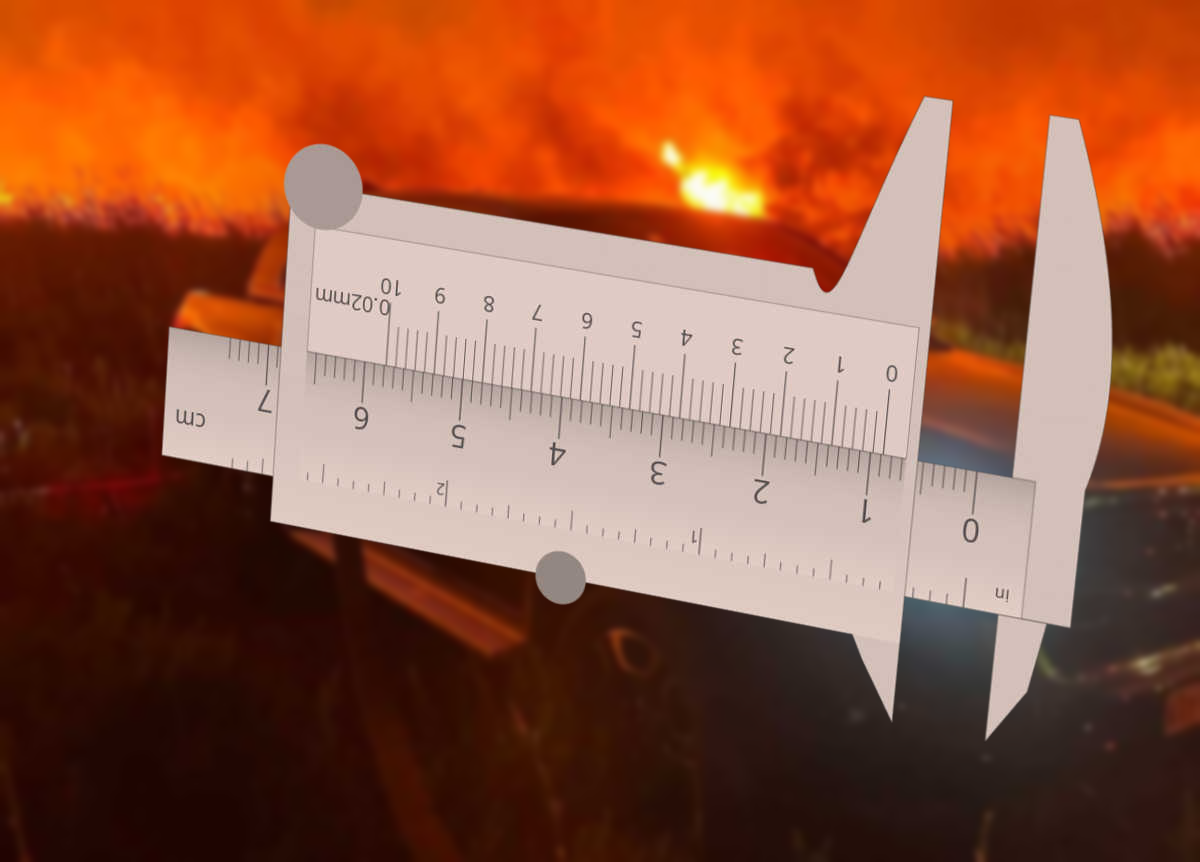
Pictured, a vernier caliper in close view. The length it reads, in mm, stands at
8.8 mm
